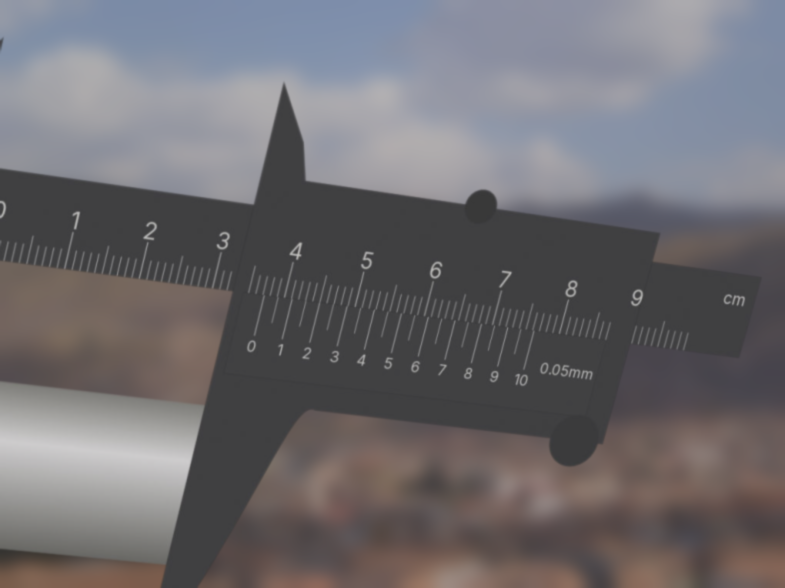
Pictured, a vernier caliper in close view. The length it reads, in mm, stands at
37.2 mm
